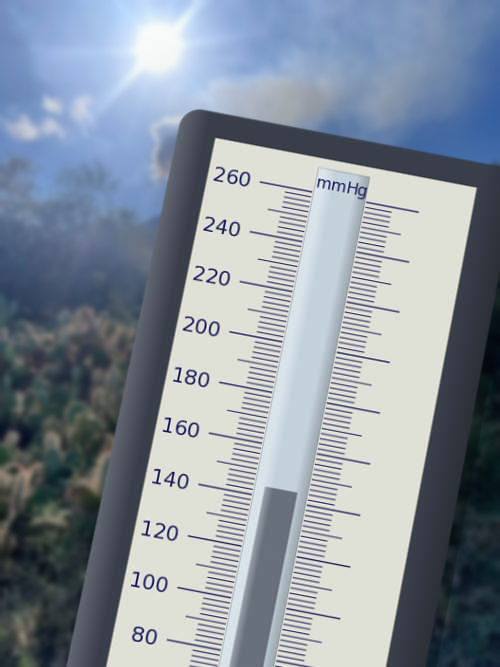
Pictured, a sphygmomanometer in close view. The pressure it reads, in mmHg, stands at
144 mmHg
